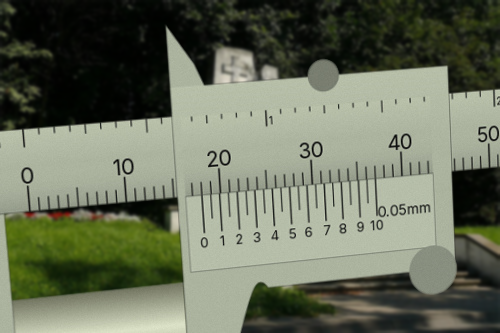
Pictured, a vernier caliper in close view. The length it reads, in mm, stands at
18.0 mm
